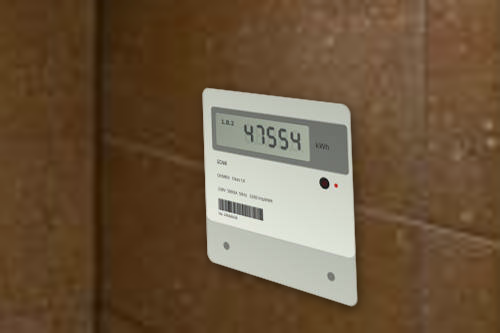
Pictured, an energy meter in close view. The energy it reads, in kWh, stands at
47554 kWh
